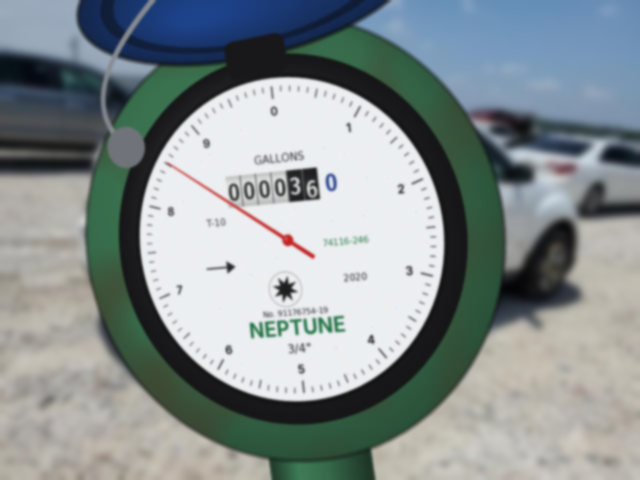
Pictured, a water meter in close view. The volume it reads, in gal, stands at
358.5 gal
